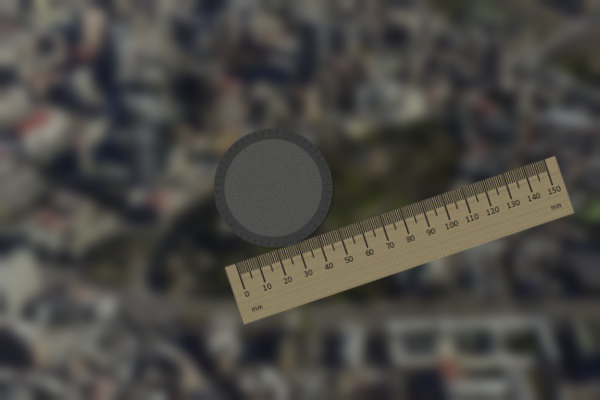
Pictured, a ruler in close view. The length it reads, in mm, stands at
55 mm
